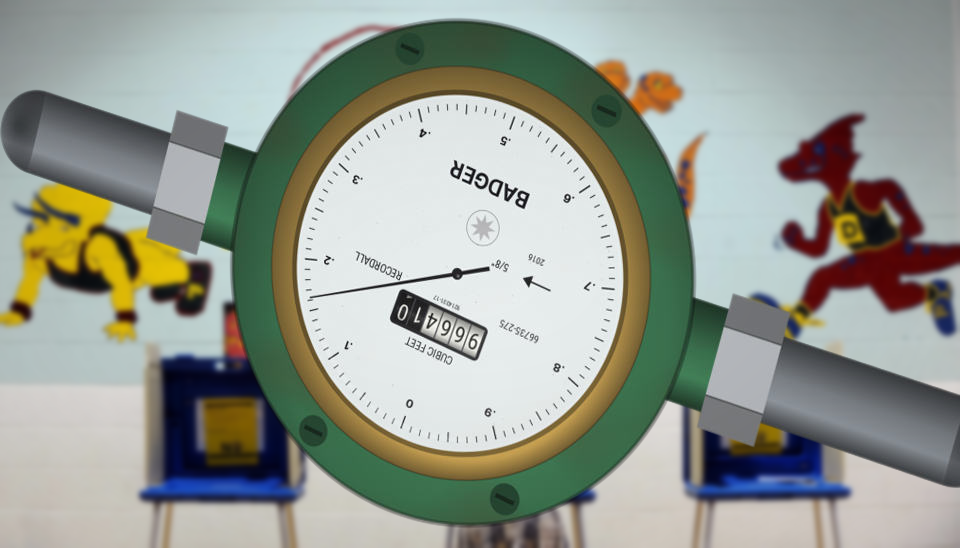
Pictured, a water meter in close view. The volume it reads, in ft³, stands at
966410.16 ft³
